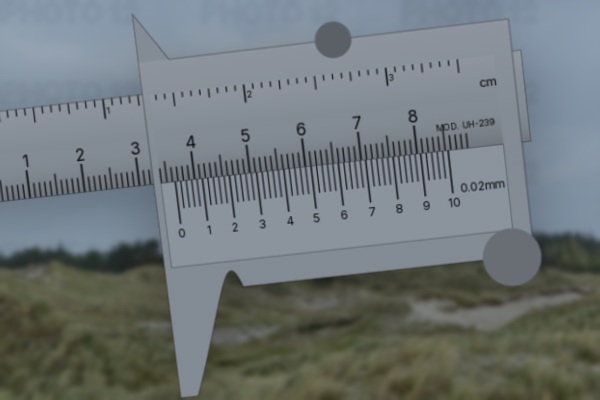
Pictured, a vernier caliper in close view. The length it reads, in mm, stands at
36.5 mm
